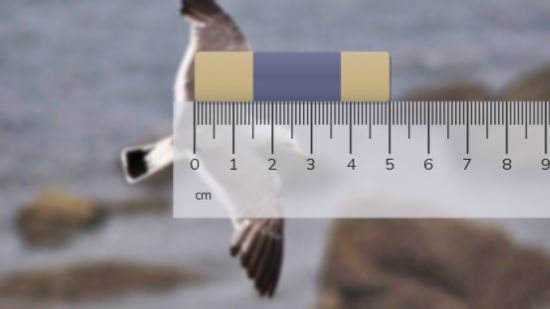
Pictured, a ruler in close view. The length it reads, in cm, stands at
5 cm
